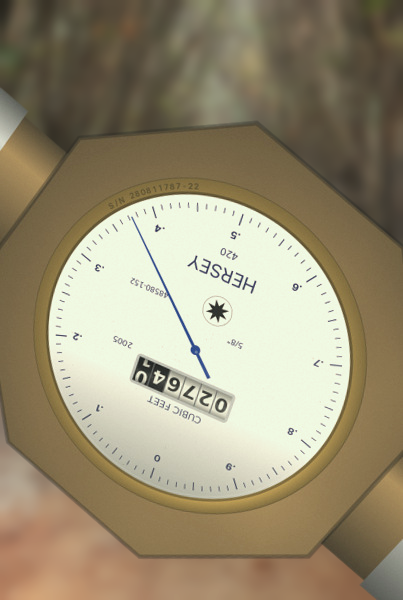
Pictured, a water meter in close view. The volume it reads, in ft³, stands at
27640.37 ft³
